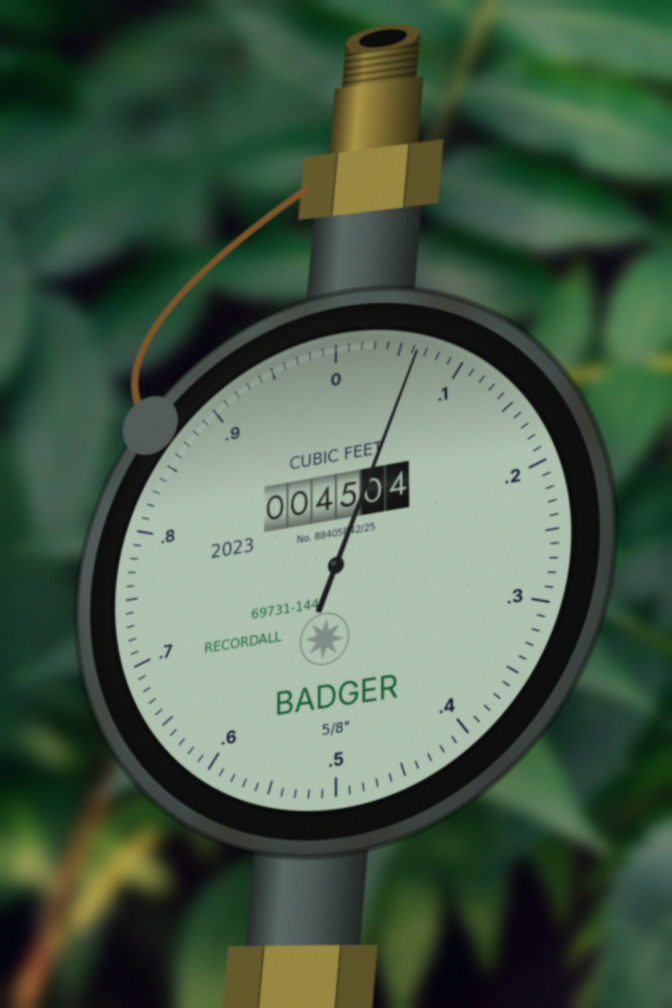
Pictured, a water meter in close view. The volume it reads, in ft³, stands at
4504.06 ft³
